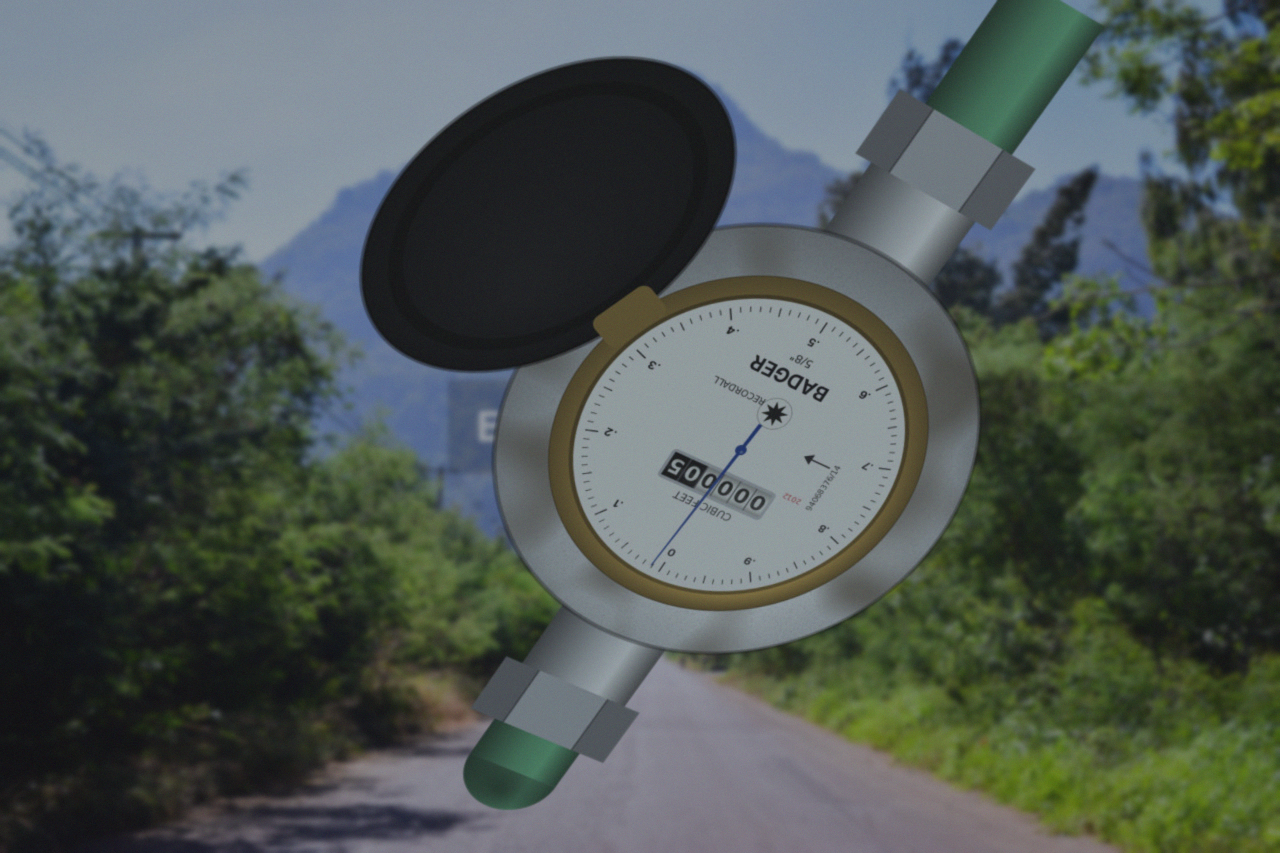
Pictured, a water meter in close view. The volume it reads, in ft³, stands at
5.01 ft³
